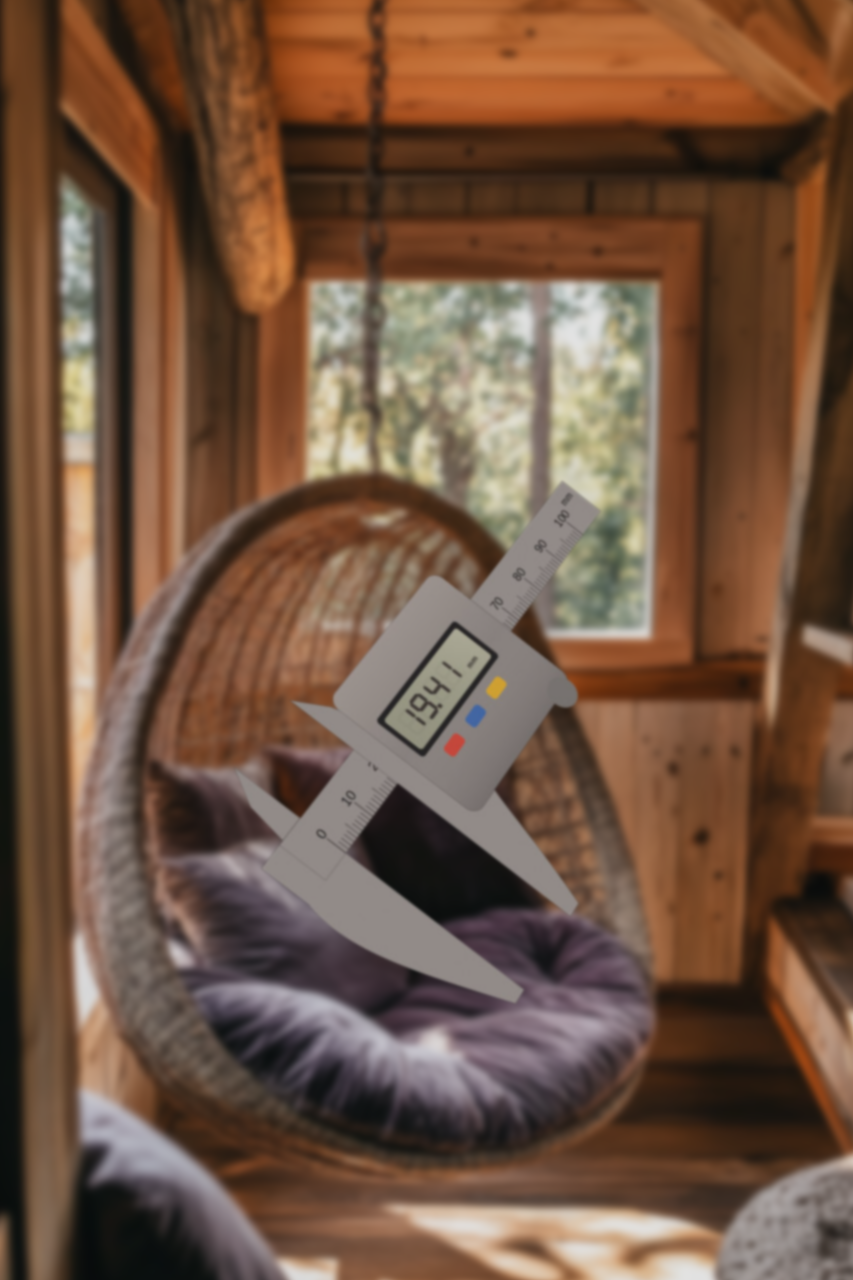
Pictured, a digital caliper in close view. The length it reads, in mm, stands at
19.41 mm
